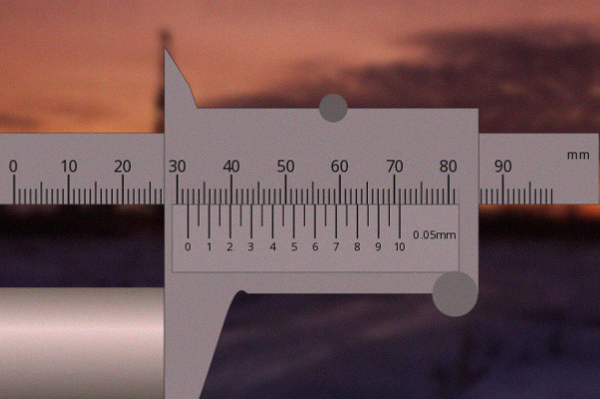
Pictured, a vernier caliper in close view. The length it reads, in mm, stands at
32.0 mm
